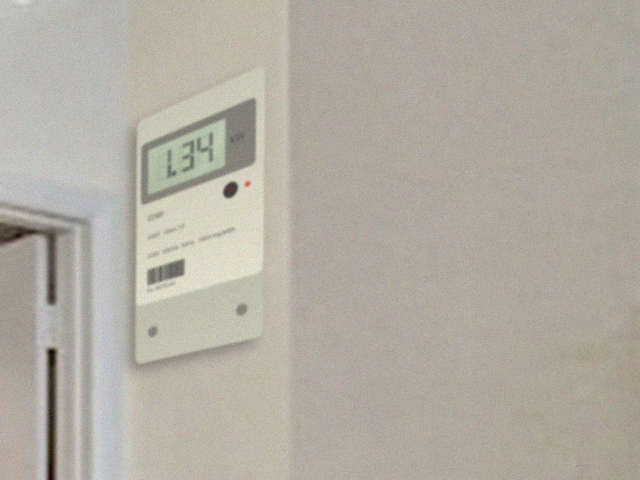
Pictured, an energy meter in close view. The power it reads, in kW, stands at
1.34 kW
